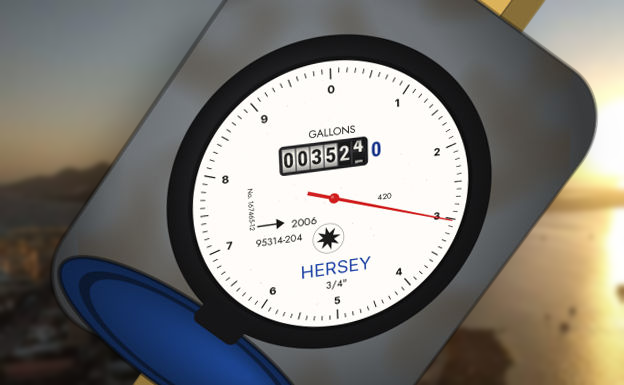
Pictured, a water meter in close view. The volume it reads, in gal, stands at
35243.0 gal
